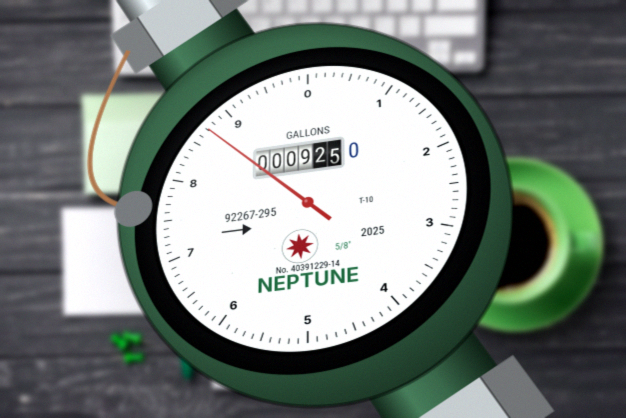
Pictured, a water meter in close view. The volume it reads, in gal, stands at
9248.7 gal
